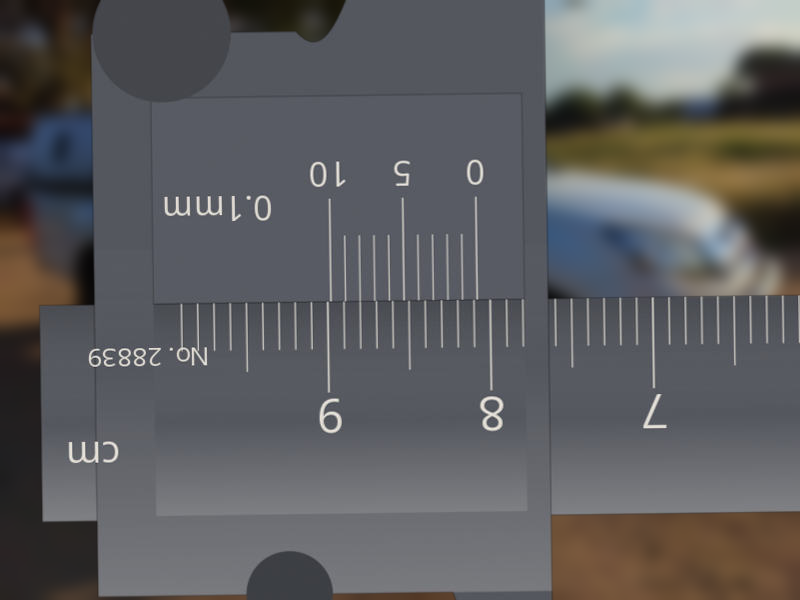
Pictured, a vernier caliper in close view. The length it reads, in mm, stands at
80.8 mm
